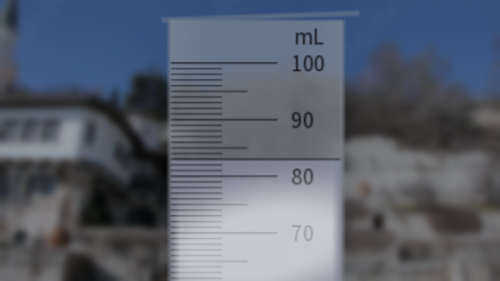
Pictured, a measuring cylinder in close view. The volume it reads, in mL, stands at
83 mL
